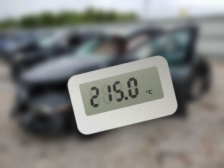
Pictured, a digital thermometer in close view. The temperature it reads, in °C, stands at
215.0 °C
